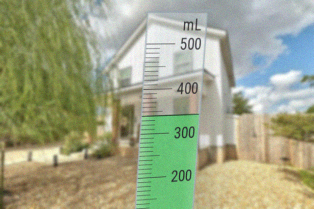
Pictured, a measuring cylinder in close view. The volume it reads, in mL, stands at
340 mL
